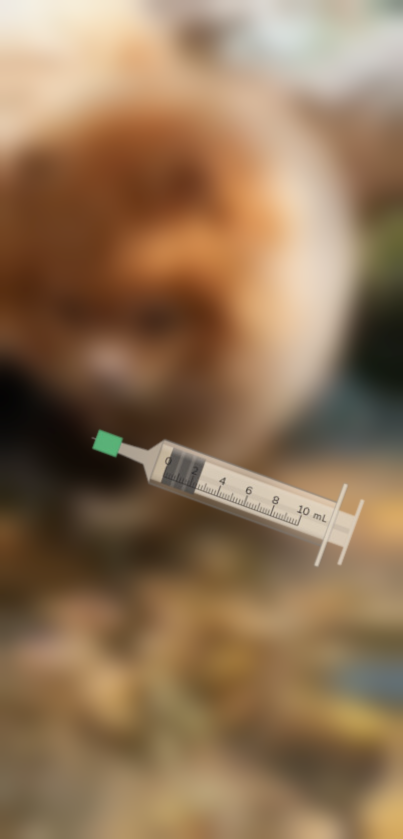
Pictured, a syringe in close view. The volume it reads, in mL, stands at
0 mL
